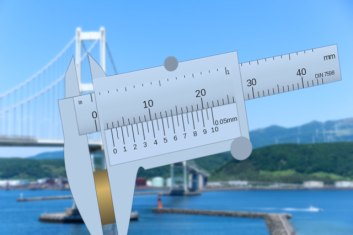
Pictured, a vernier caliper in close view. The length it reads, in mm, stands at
2.6 mm
